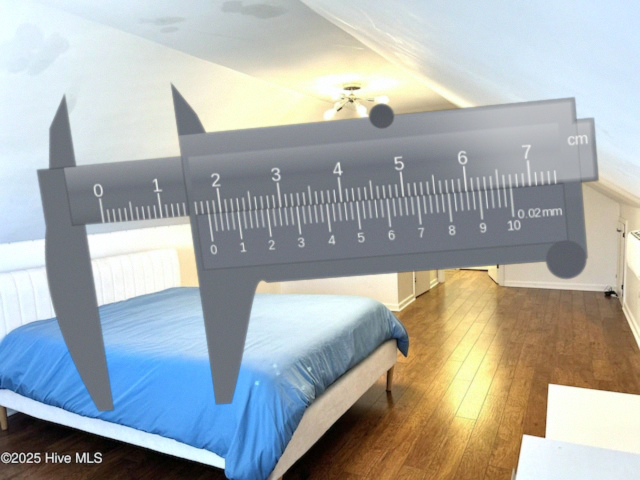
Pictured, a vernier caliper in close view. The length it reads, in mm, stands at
18.0 mm
